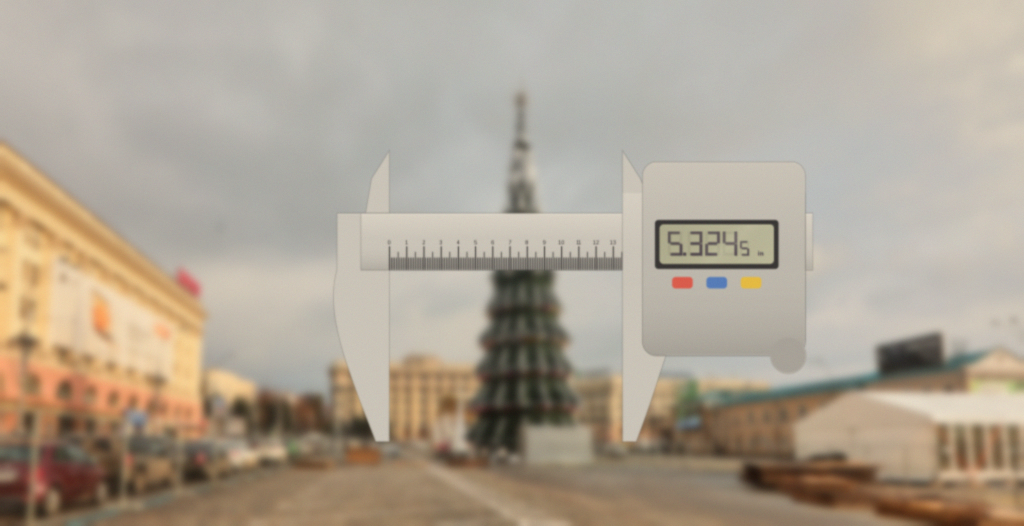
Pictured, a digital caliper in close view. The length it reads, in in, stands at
5.3245 in
